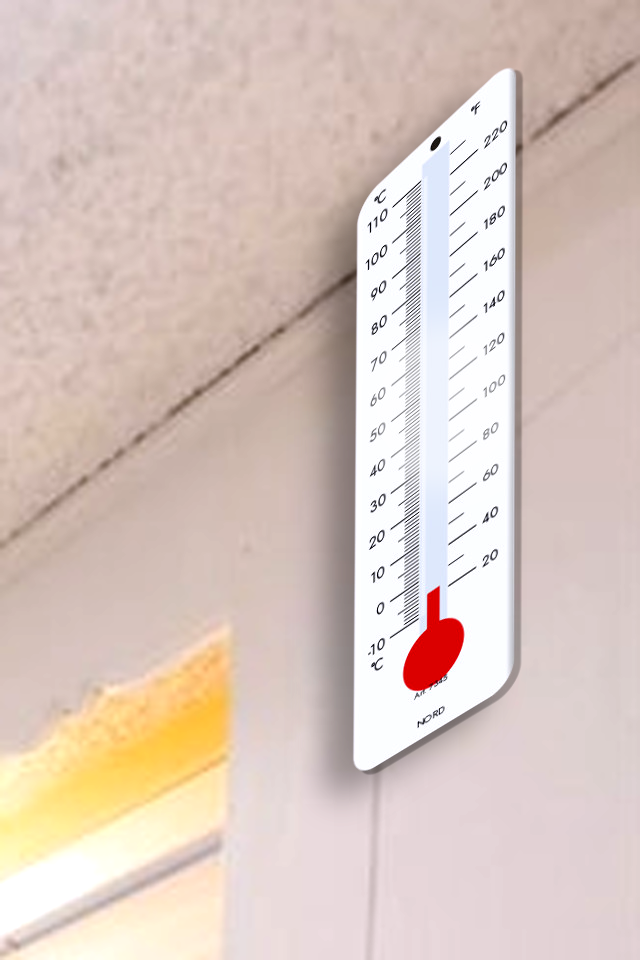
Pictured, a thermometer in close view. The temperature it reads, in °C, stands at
-5 °C
